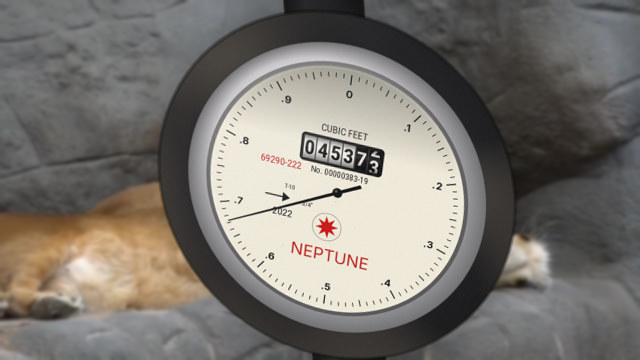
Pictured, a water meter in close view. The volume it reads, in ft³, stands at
45372.67 ft³
